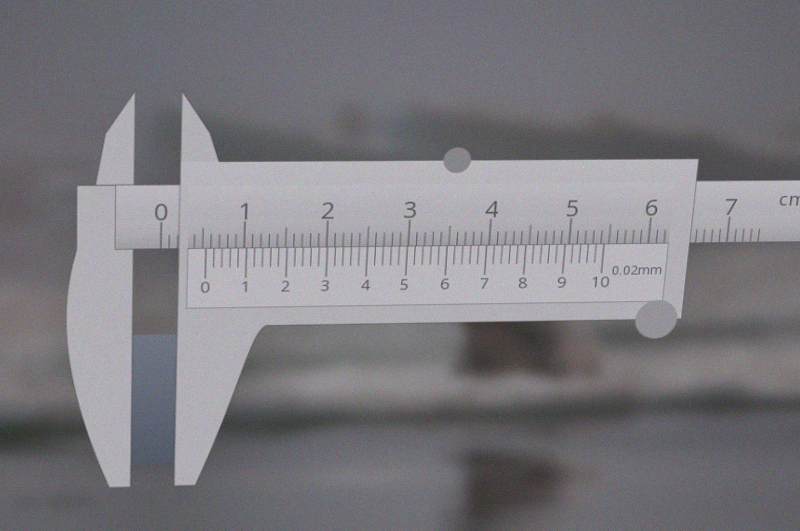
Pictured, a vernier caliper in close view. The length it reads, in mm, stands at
5.4 mm
